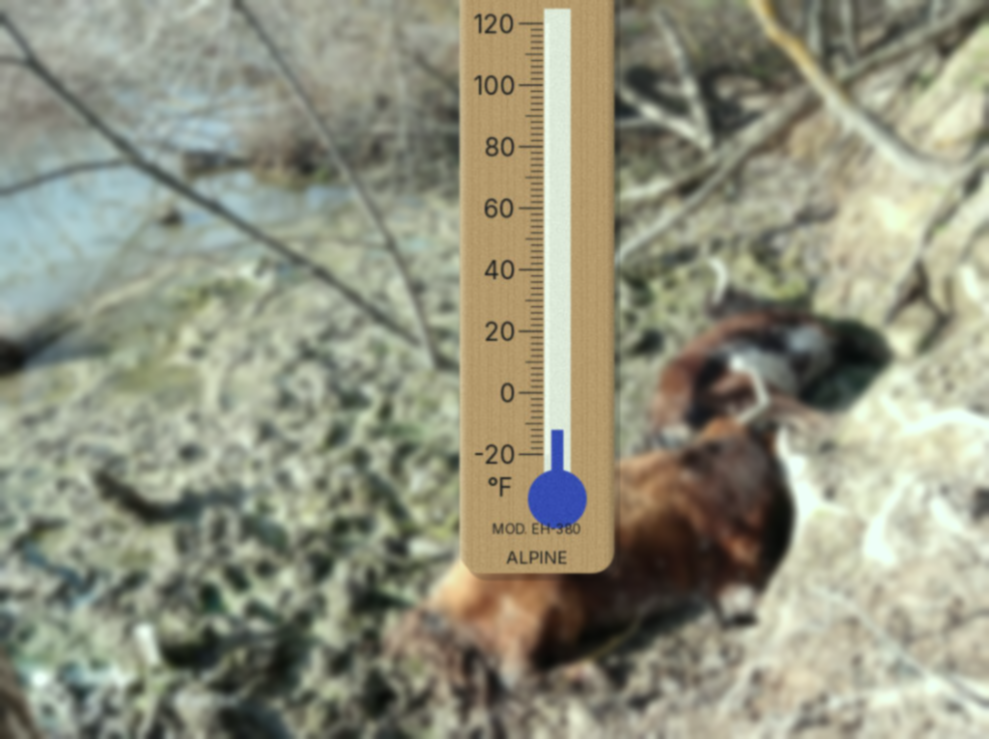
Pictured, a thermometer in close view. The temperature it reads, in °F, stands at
-12 °F
